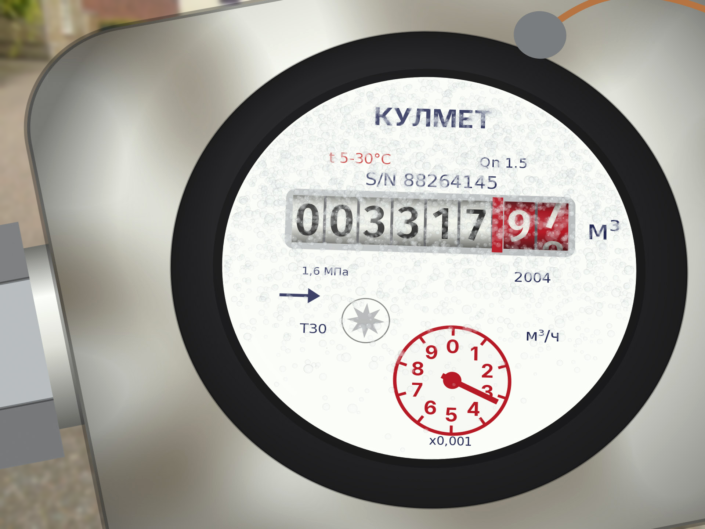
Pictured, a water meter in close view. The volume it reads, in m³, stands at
3317.973 m³
